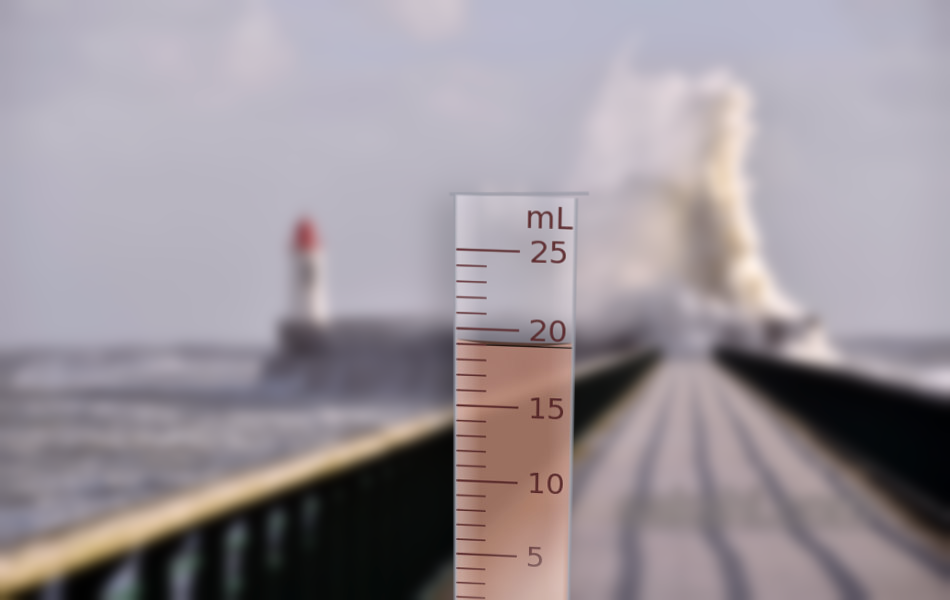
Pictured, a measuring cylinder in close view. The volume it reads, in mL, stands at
19 mL
